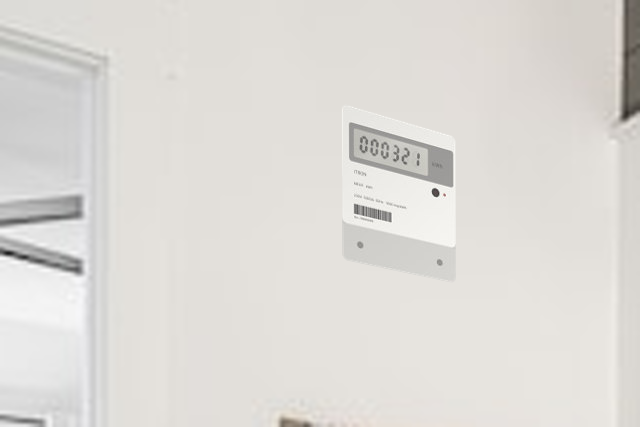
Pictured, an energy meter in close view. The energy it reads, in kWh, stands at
321 kWh
